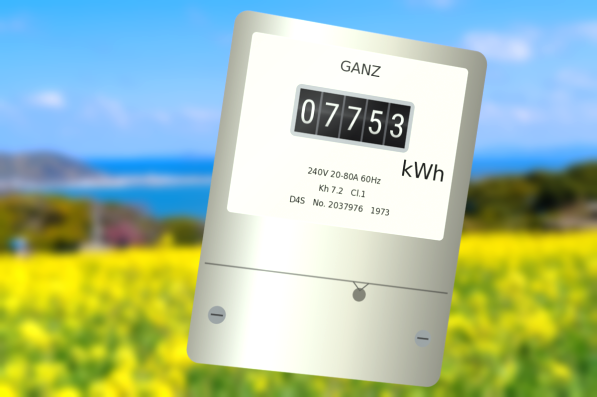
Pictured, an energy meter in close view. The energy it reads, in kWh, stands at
7753 kWh
